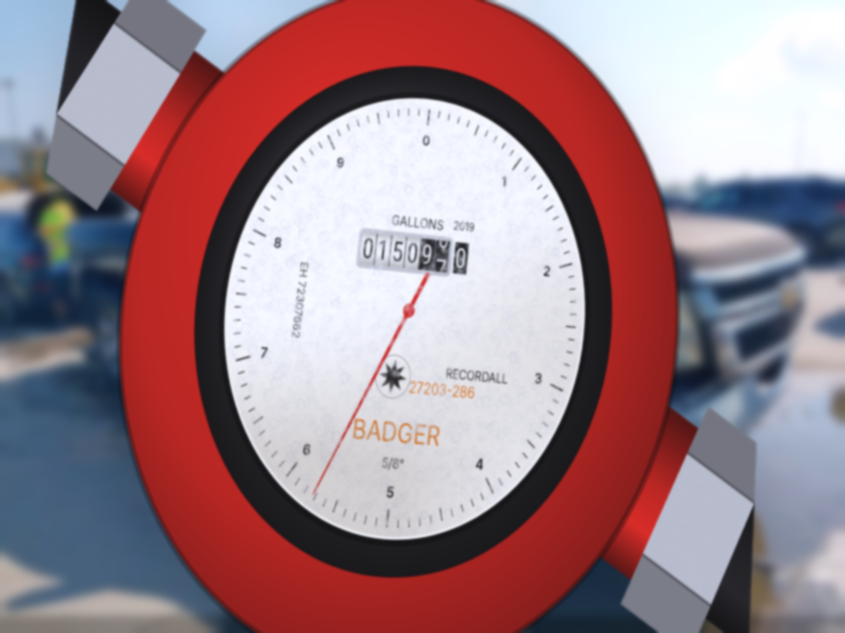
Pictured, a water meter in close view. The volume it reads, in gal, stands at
150965.7 gal
